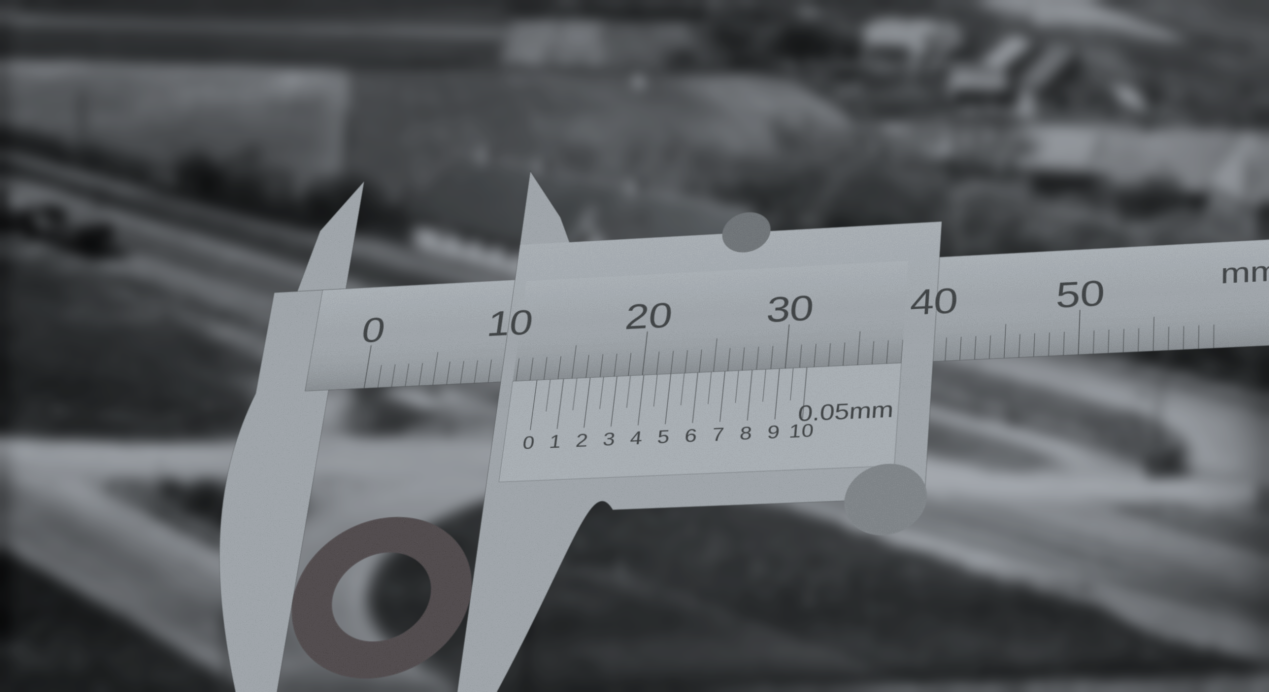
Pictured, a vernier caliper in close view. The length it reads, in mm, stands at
12.5 mm
